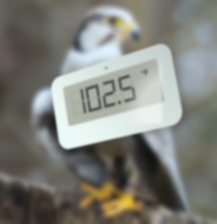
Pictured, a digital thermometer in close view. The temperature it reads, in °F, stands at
102.5 °F
